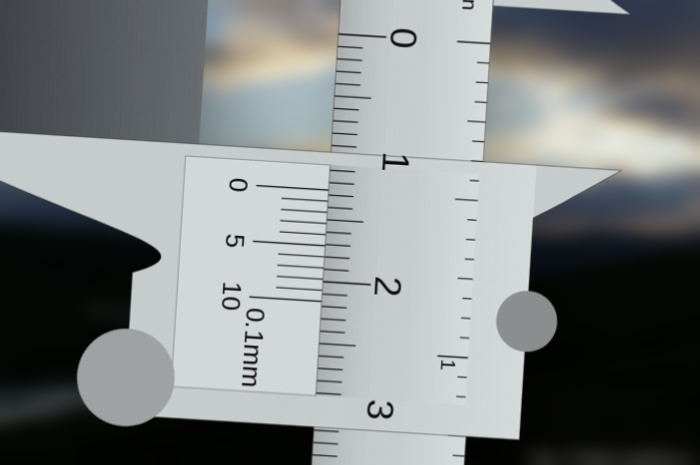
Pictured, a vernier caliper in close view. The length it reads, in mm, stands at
12.6 mm
